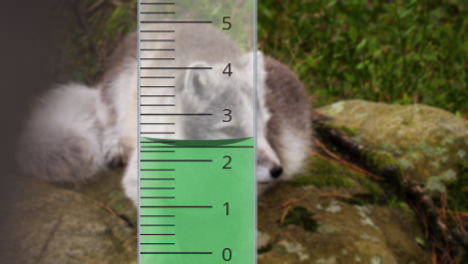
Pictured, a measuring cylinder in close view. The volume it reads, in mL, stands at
2.3 mL
